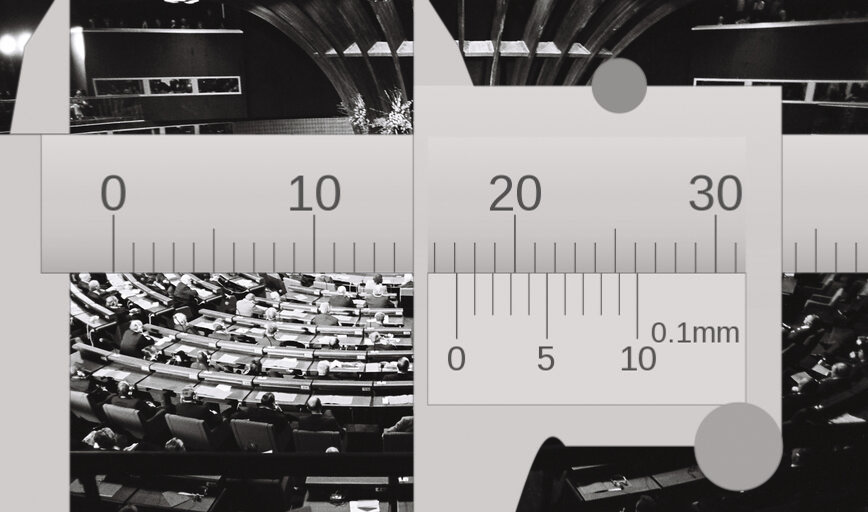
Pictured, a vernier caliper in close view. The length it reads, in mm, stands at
17.1 mm
